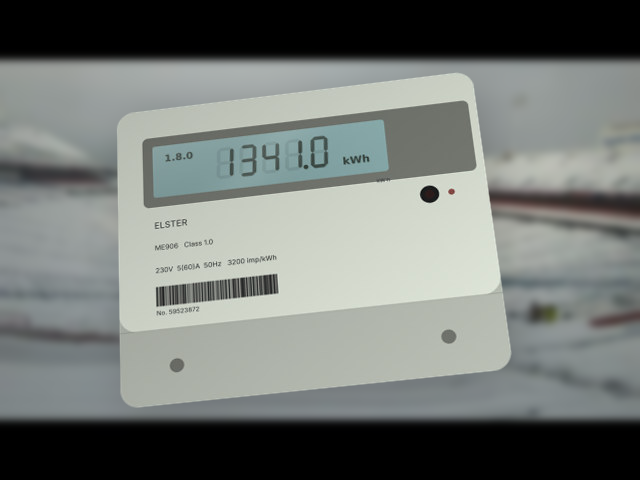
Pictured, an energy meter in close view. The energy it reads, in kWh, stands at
1341.0 kWh
